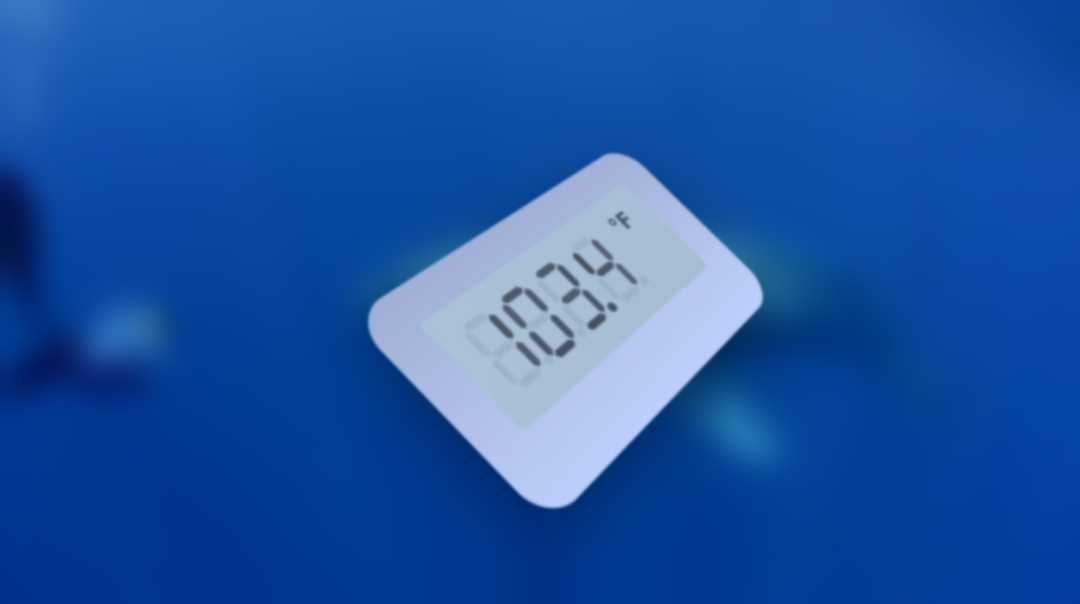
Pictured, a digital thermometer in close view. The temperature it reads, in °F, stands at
103.4 °F
